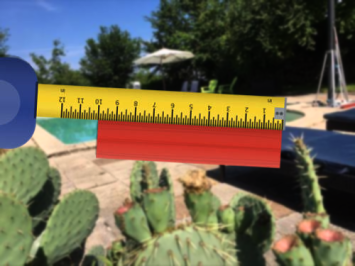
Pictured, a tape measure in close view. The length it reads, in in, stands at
10 in
